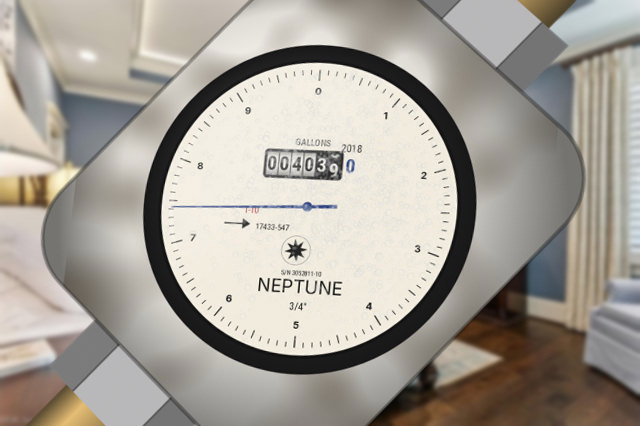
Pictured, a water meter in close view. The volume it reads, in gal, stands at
40387.4 gal
